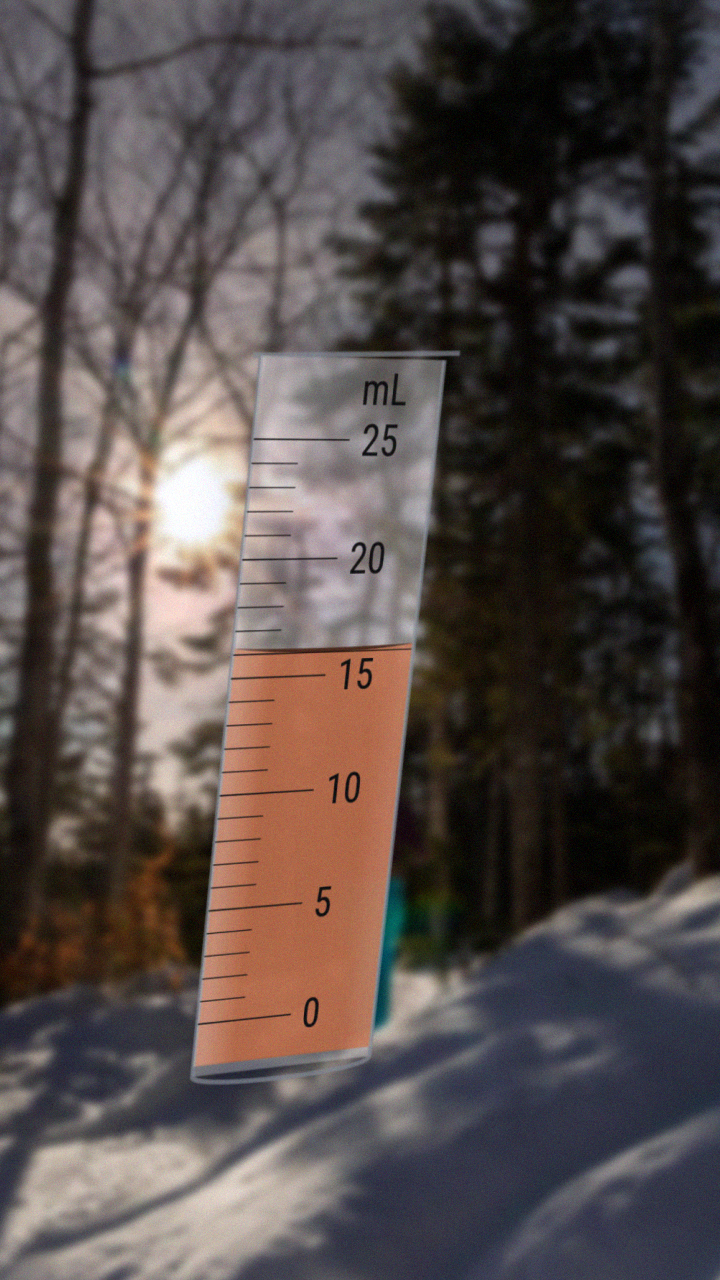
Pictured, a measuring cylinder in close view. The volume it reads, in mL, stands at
16 mL
